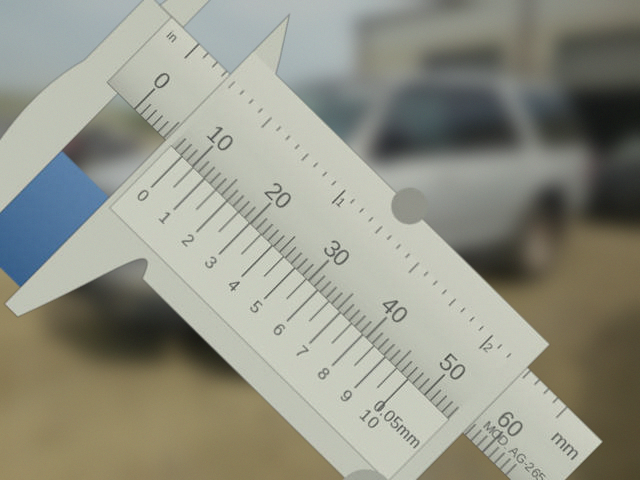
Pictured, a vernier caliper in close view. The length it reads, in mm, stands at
8.2 mm
